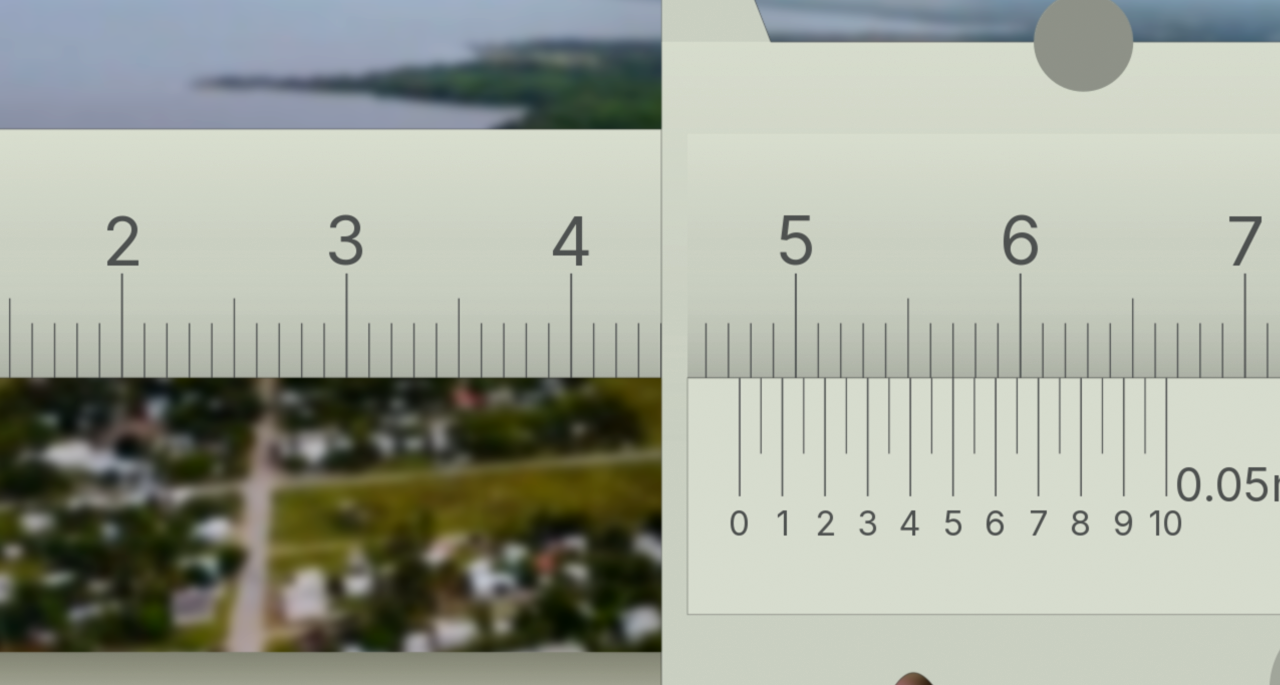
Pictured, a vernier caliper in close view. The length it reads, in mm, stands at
47.5 mm
